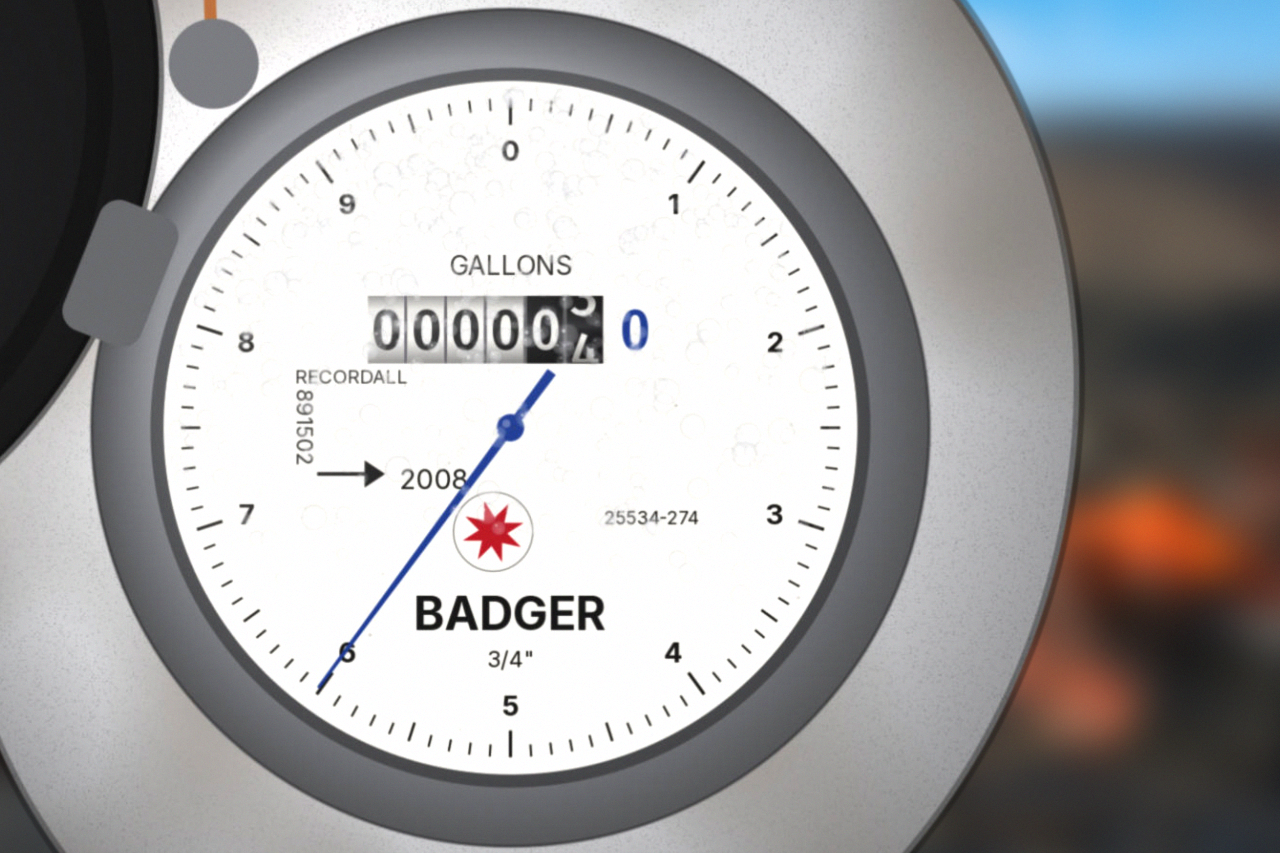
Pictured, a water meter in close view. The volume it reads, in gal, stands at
36.0 gal
